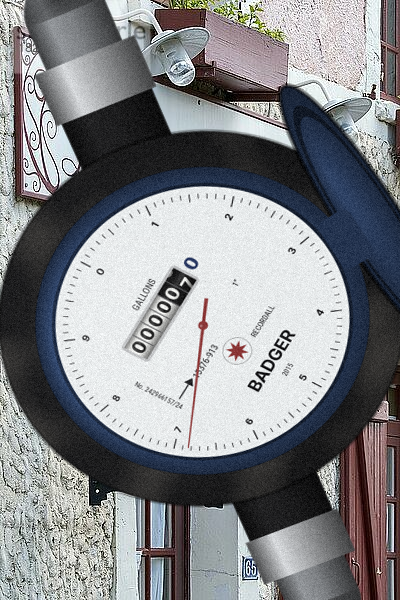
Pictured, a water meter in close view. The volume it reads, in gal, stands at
66.8 gal
